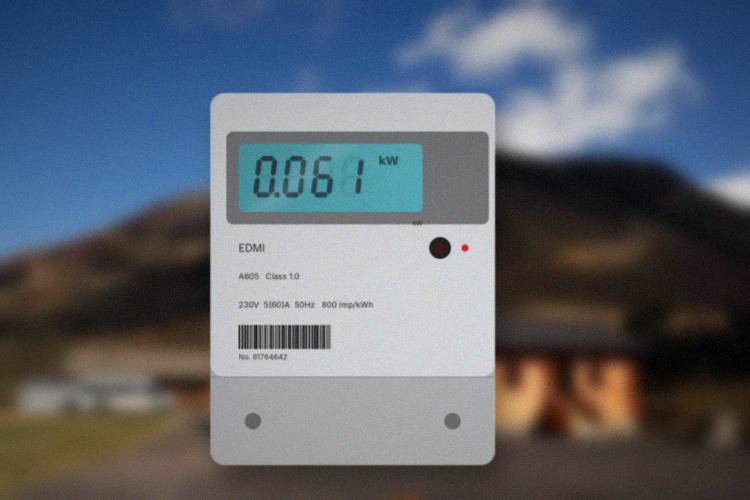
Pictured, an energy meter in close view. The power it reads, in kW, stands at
0.061 kW
